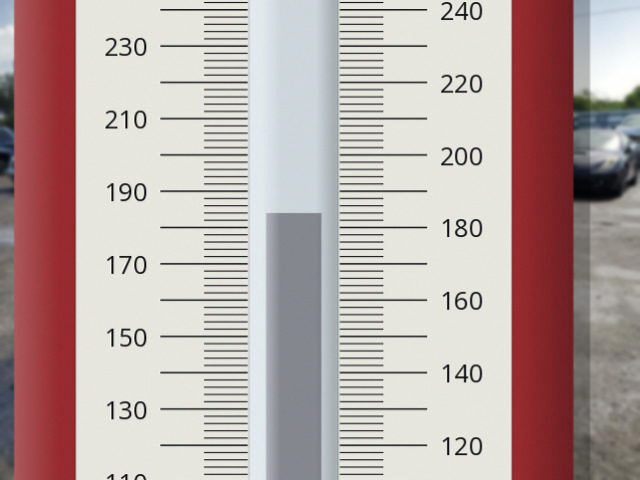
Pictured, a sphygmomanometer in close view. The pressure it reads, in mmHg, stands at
184 mmHg
